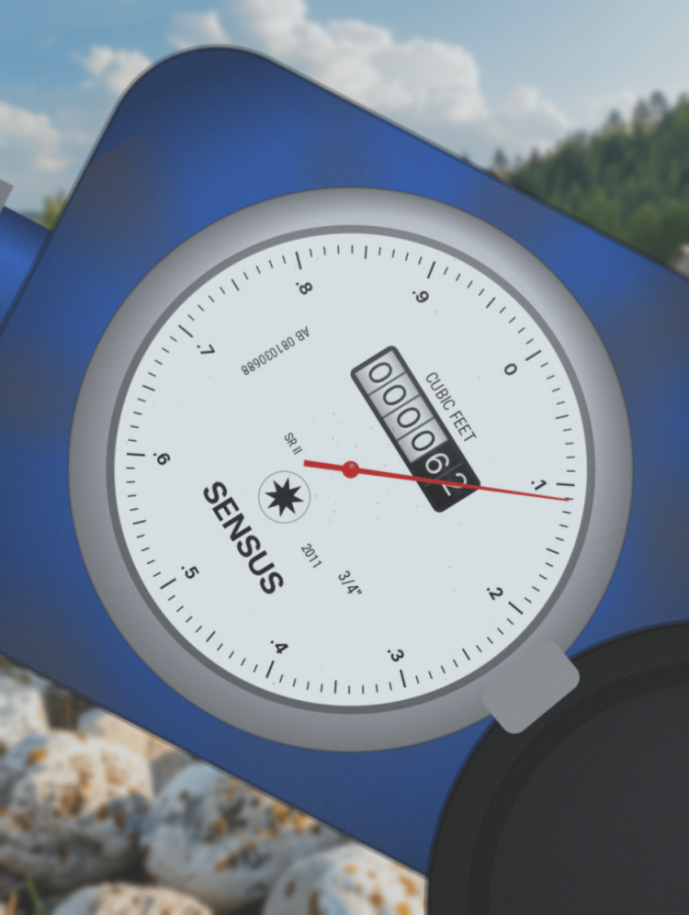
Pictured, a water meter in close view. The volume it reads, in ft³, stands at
62.11 ft³
